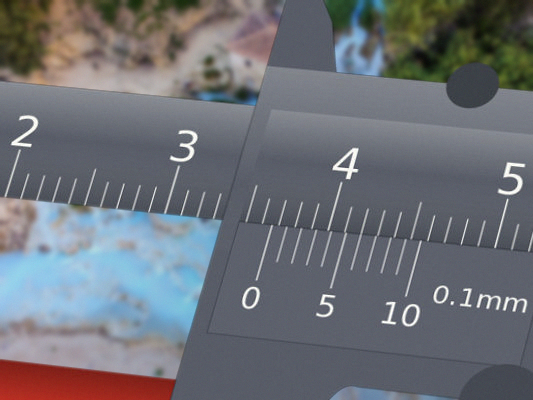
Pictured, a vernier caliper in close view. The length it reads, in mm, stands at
36.6 mm
